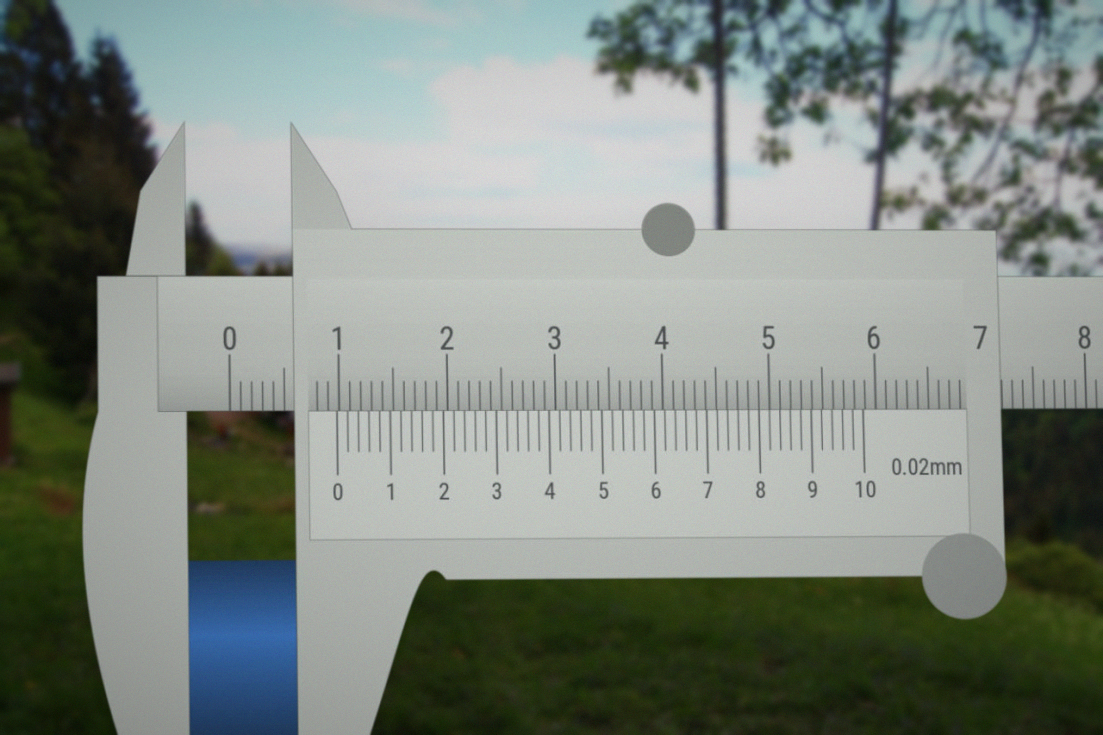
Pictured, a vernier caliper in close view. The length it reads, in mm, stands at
9.8 mm
